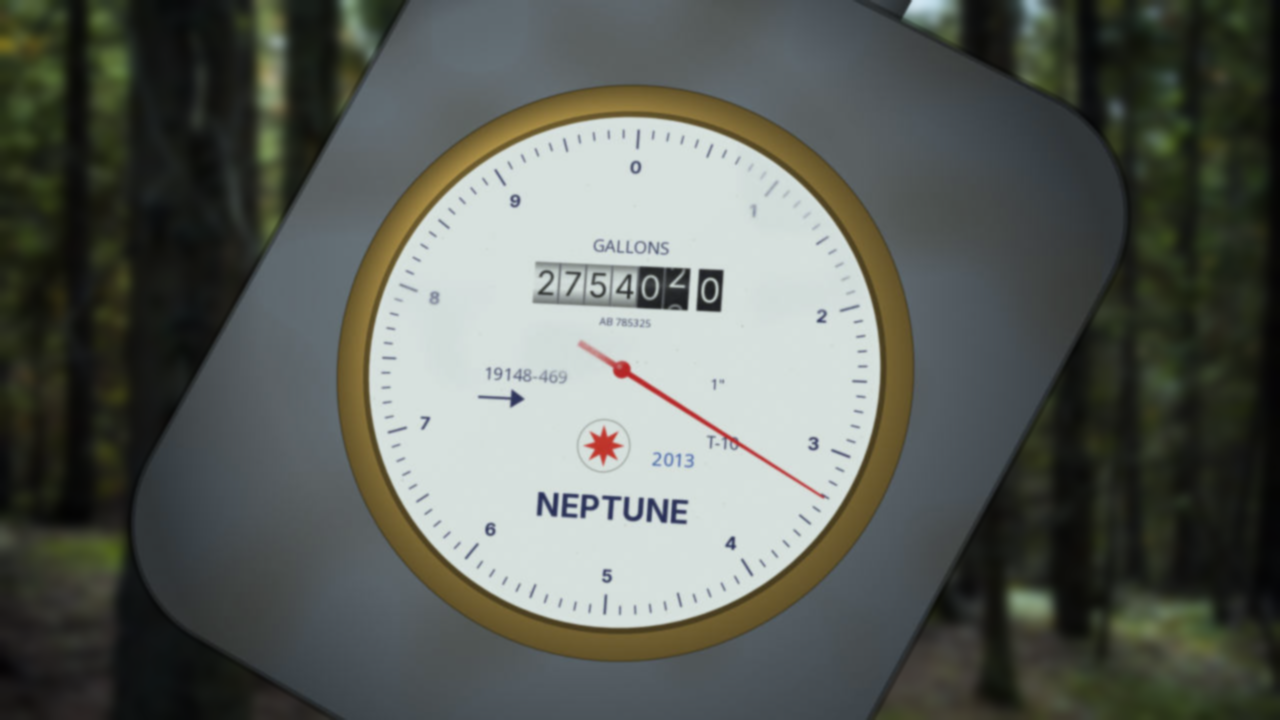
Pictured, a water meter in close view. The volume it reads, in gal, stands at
2754023.3 gal
